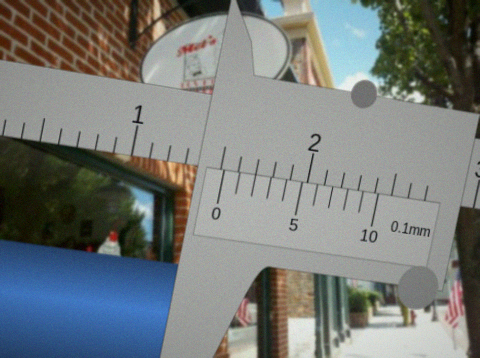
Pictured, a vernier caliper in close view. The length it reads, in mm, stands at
15.2 mm
